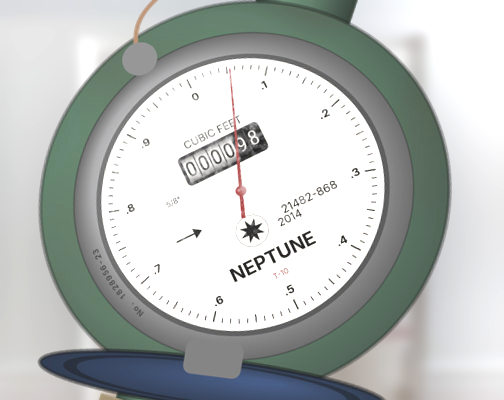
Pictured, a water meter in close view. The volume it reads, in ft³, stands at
98.05 ft³
